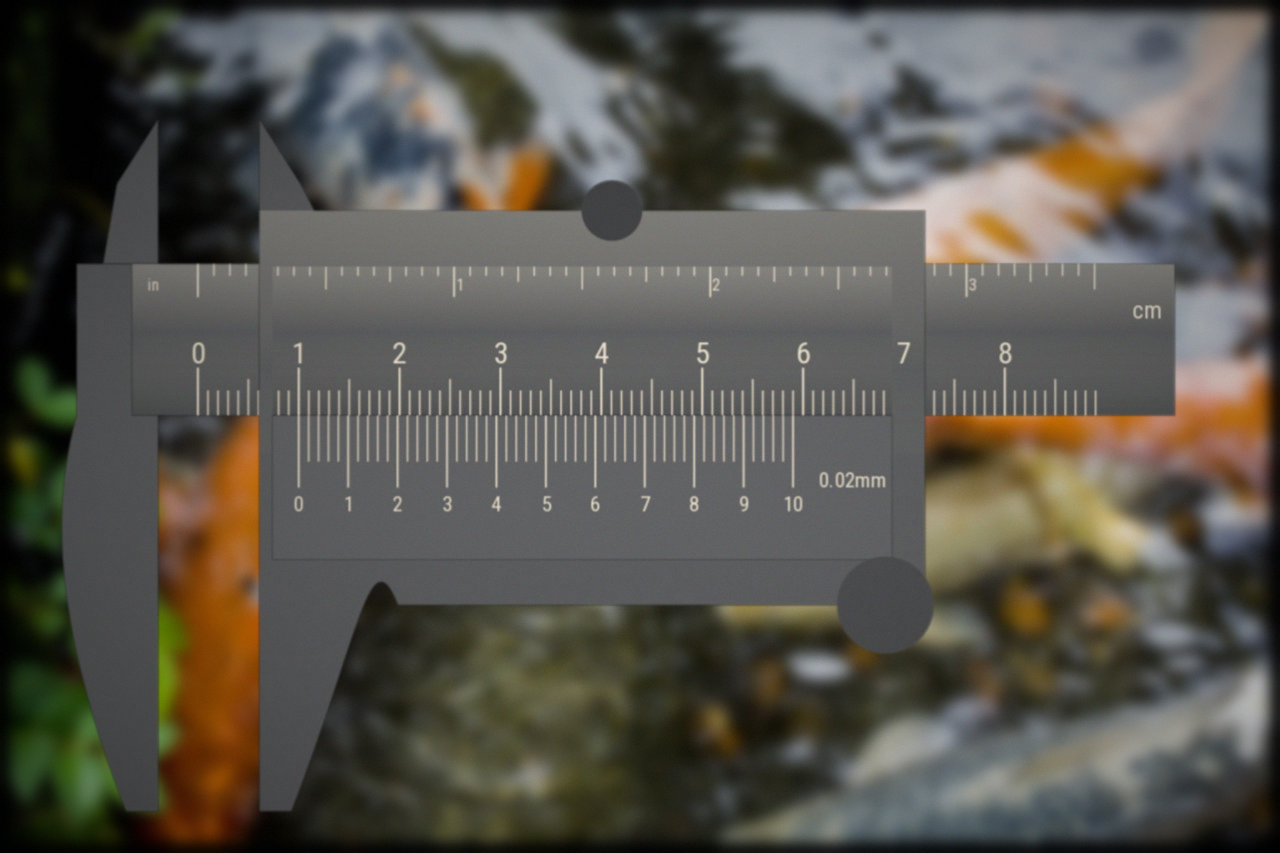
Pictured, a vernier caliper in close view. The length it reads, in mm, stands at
10.0 mm
